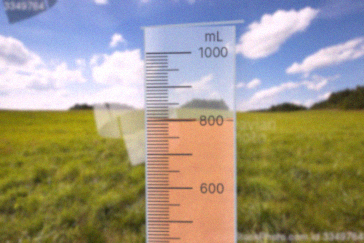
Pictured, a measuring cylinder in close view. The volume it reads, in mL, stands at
800 mL
